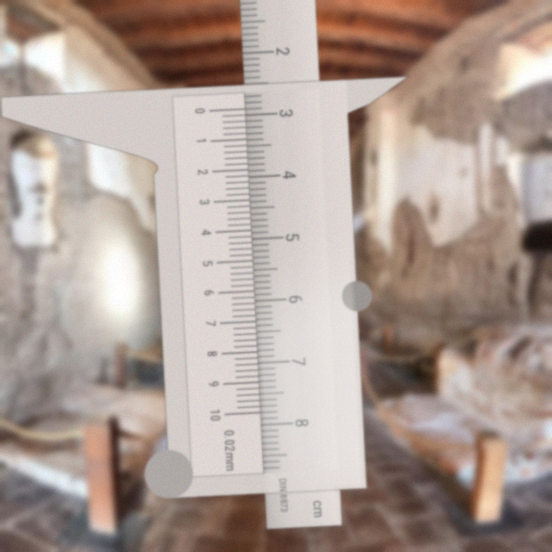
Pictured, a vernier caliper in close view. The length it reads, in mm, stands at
29.0 mm
